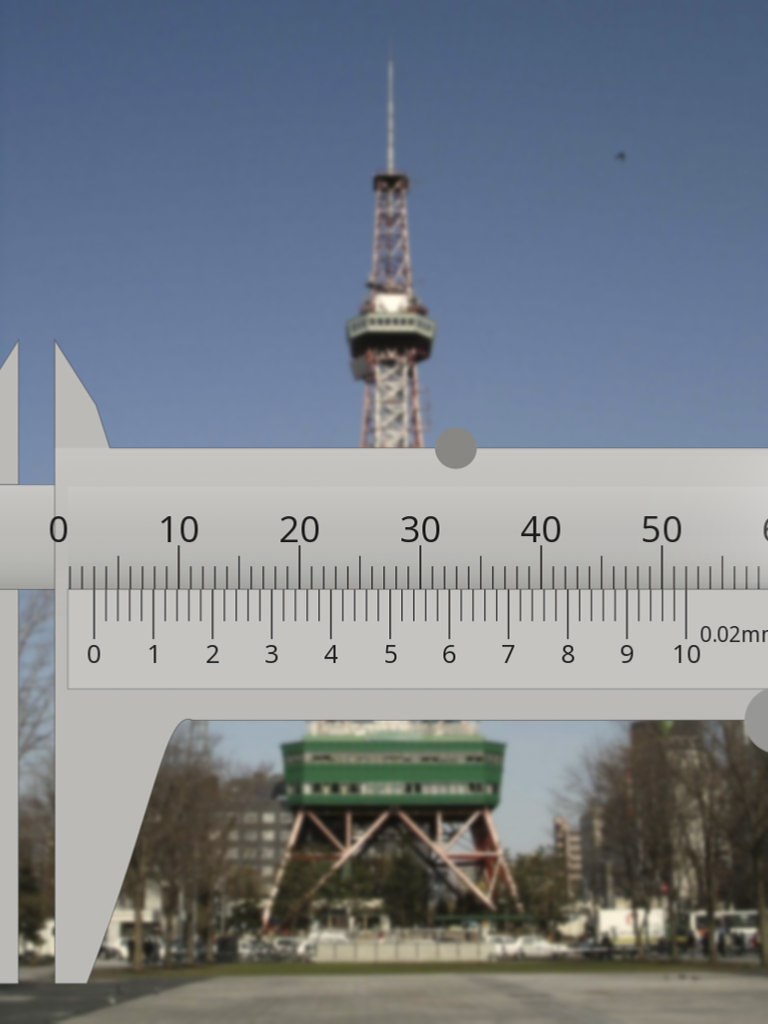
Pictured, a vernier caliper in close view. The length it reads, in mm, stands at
3.0 mm
